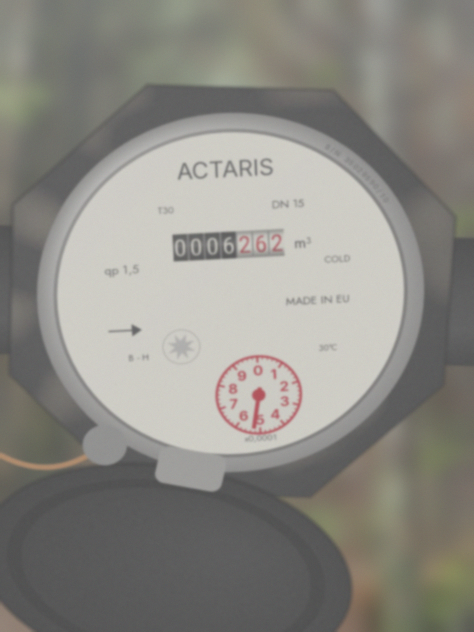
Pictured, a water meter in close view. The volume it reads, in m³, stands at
6.2625 m³
